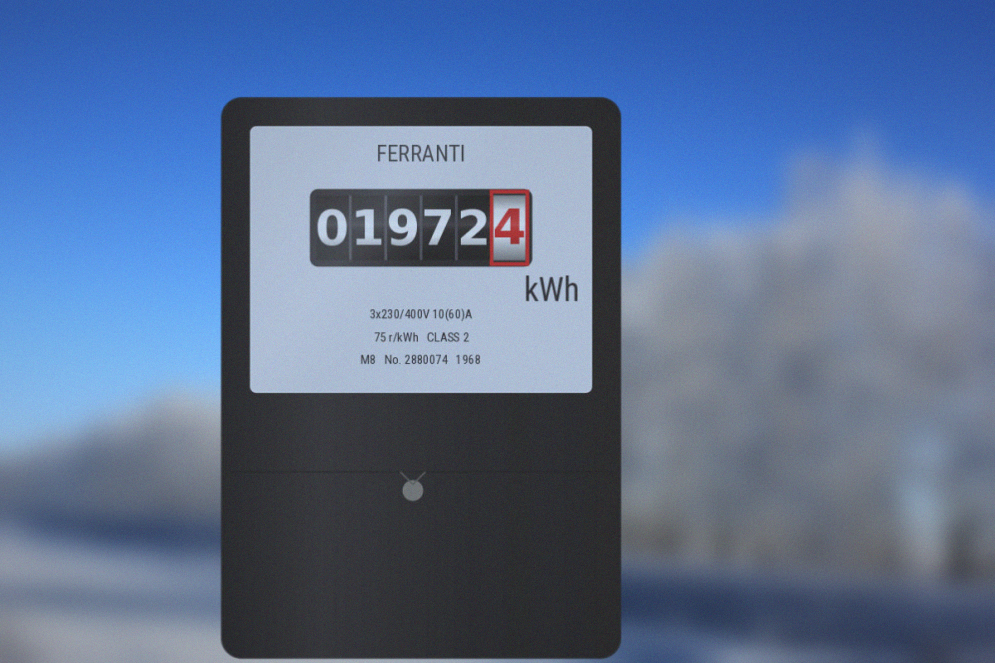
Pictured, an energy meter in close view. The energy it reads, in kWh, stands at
1972.4 kWh
